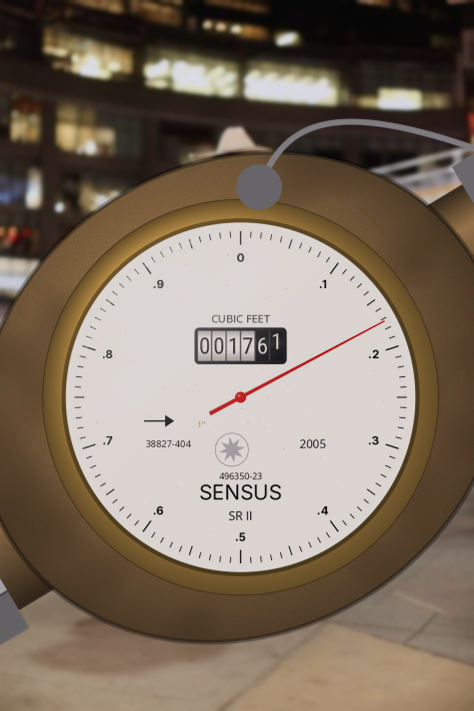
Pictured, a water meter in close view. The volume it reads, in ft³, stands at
1761.17 ft³
